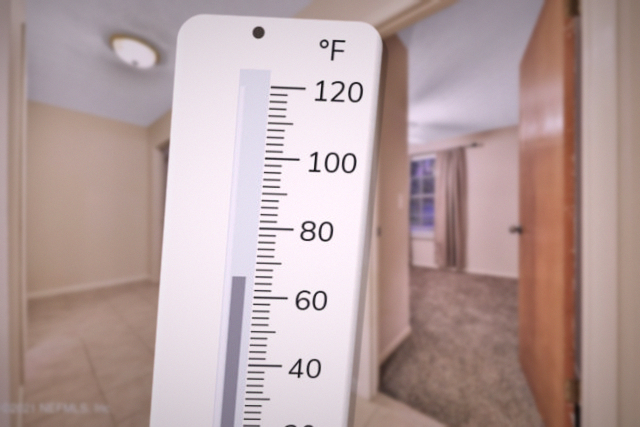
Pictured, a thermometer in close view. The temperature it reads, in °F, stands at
66 °F
